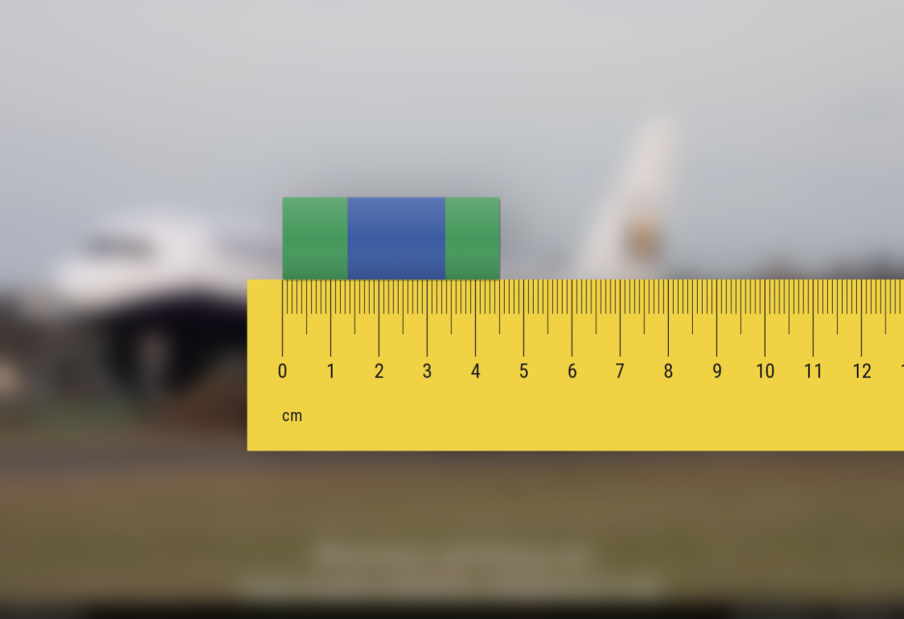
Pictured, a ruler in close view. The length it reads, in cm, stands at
4.5 cm
